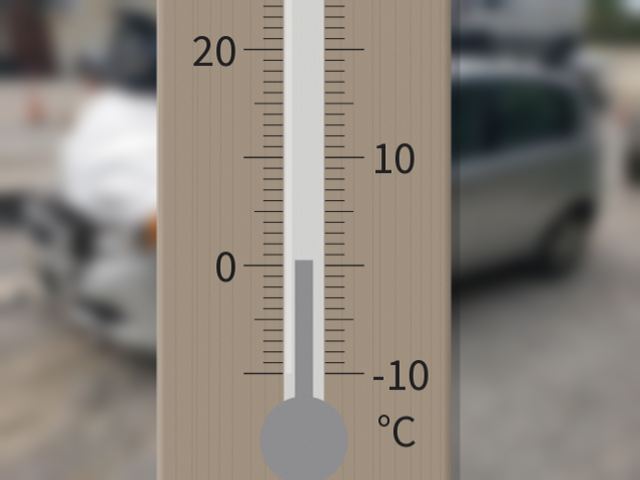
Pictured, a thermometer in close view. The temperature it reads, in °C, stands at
0.5 °C
